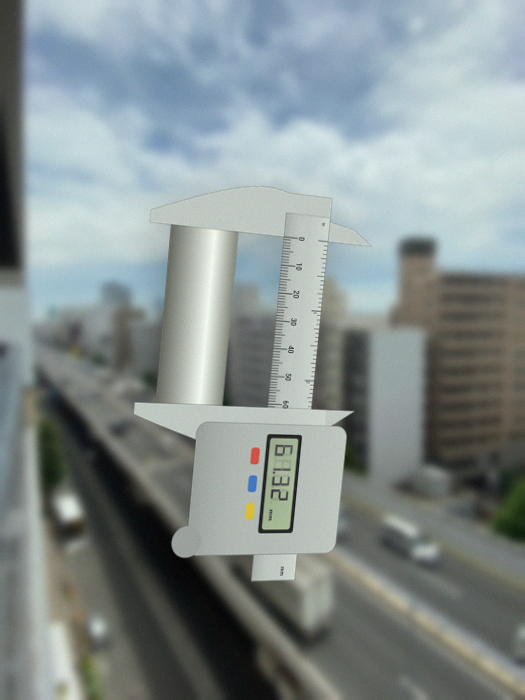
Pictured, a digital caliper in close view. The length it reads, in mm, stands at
61.32 mm
